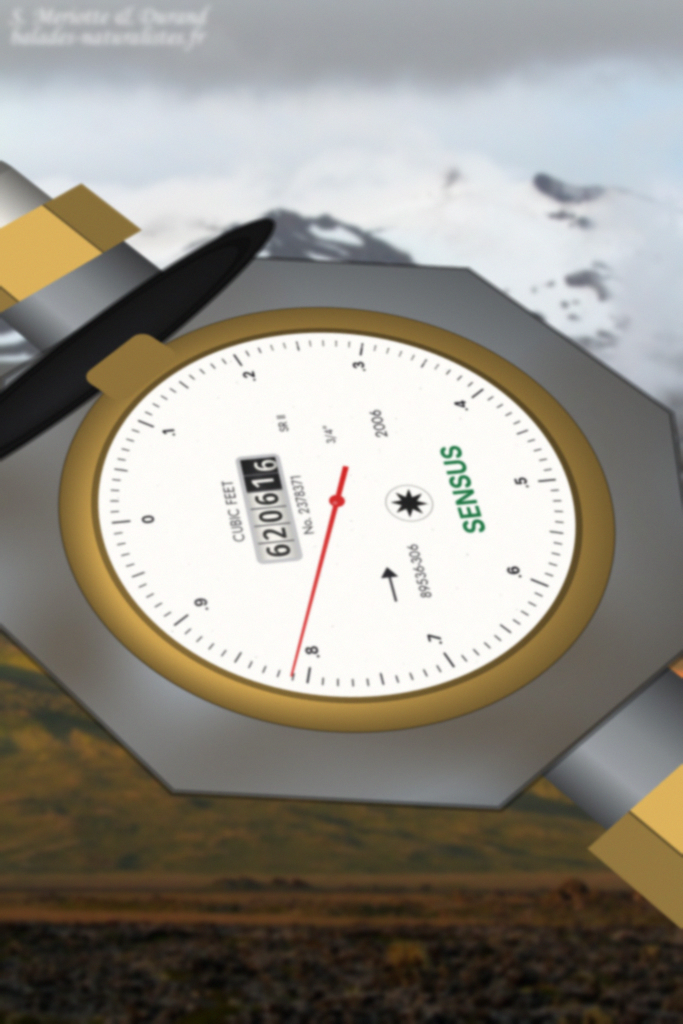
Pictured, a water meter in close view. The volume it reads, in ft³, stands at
620615.81 ft³
